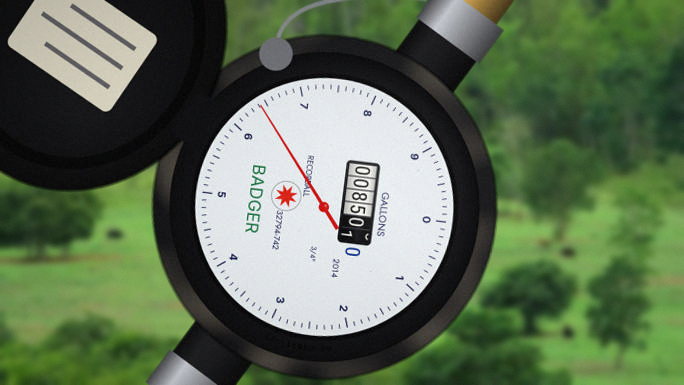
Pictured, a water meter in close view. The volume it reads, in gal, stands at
85006.4 gal
